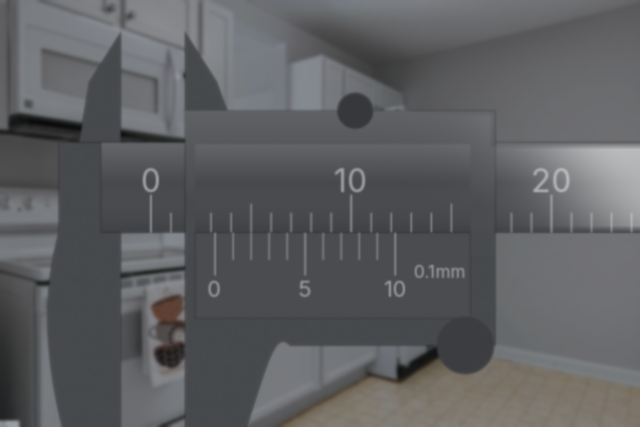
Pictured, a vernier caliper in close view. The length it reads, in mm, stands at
3.2 mm
